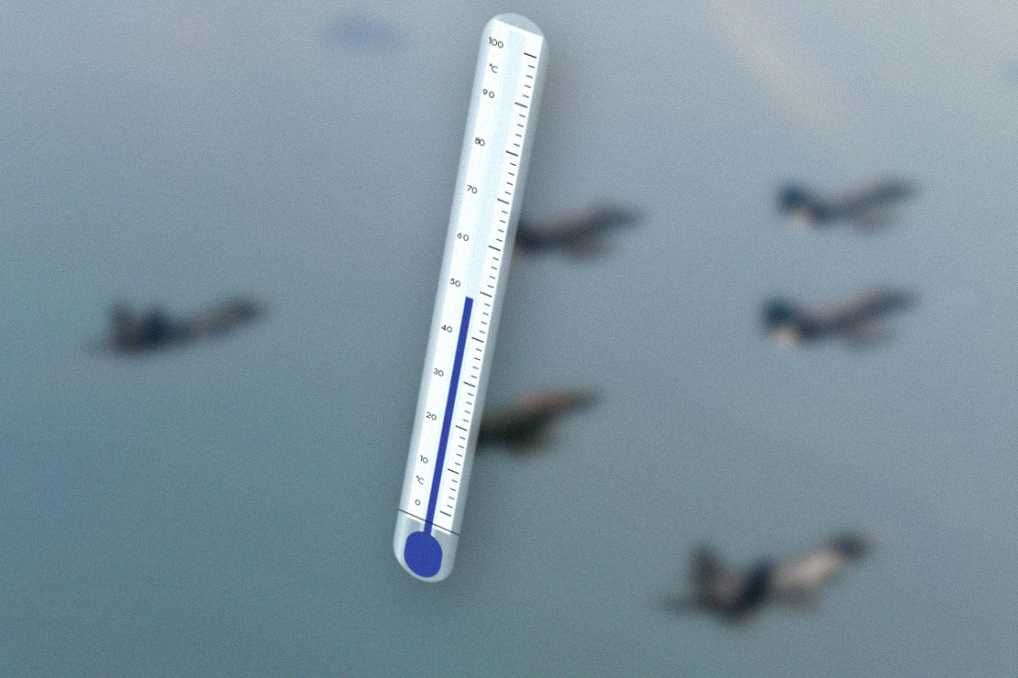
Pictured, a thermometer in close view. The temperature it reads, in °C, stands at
48 °C
